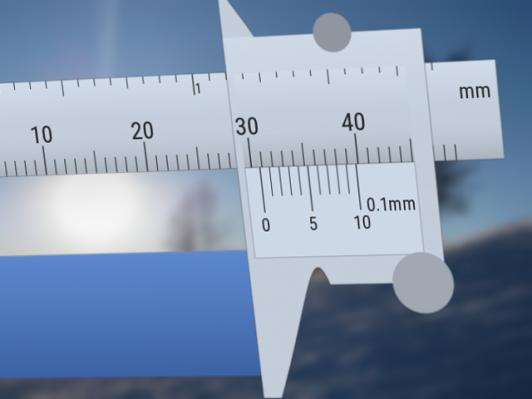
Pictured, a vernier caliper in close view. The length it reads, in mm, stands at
30.8 mm
